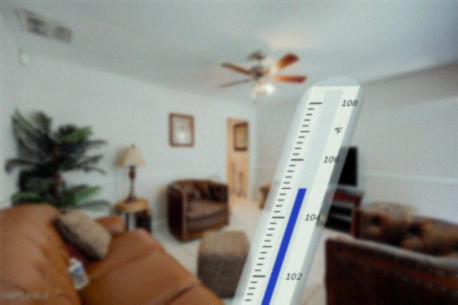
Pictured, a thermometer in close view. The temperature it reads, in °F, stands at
105 °F
